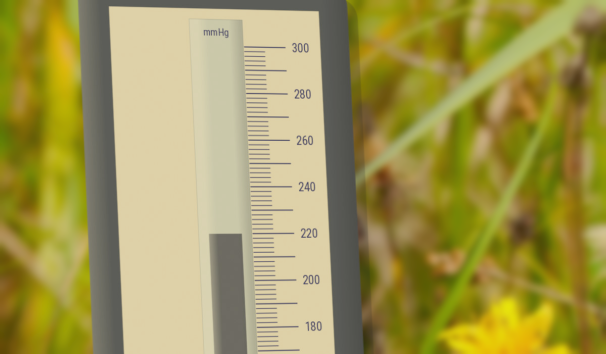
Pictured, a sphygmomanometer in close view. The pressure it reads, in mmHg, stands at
220 mmHg
